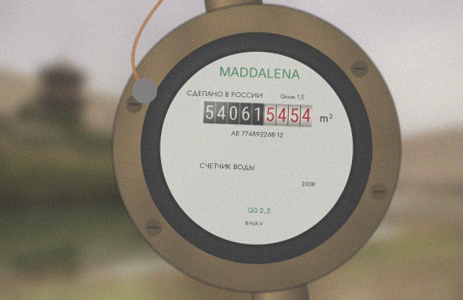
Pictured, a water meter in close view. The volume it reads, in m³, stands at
54061.5454 m³
